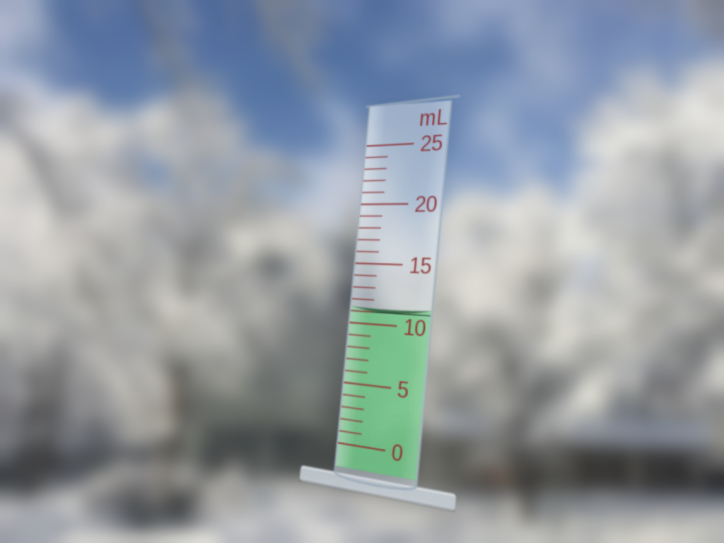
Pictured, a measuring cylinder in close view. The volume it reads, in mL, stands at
11 mL
